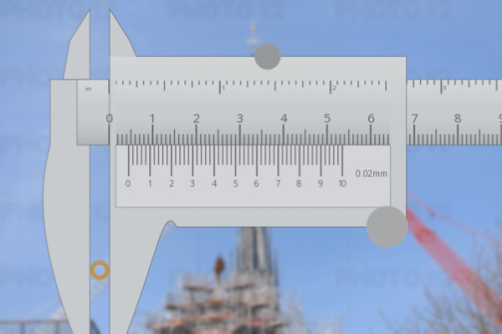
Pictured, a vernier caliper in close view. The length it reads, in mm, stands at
4.5 mm
